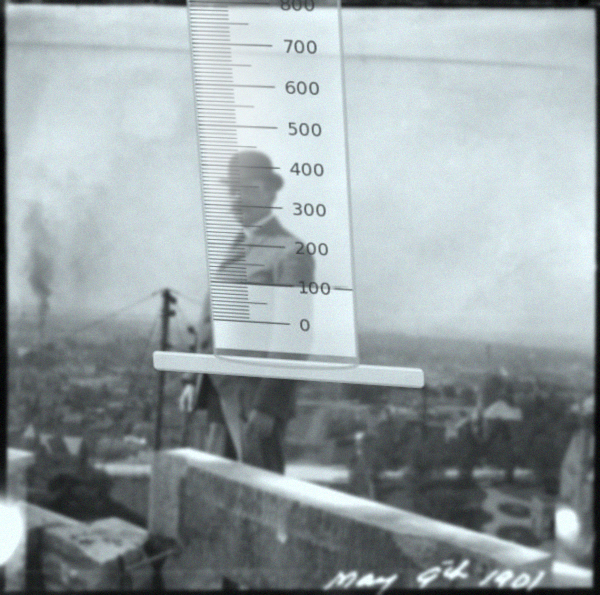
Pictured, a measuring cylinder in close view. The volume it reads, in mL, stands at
100 mL
